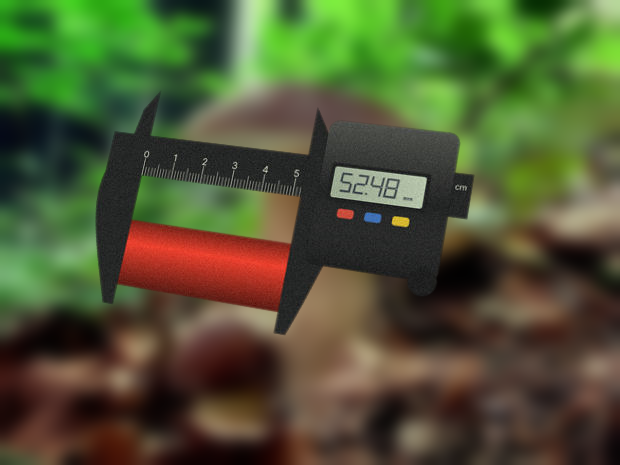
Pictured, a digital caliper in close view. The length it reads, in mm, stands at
52.48 mm
